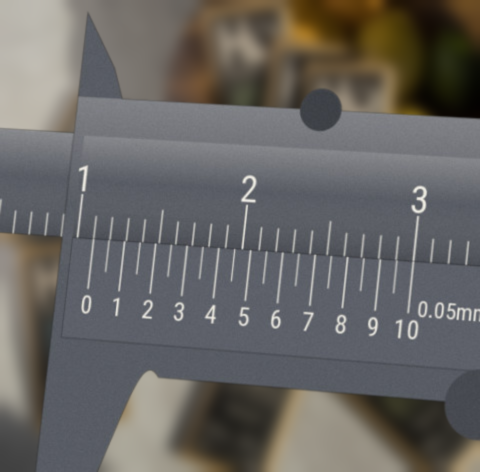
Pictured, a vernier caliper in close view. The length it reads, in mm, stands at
11.0 mm
